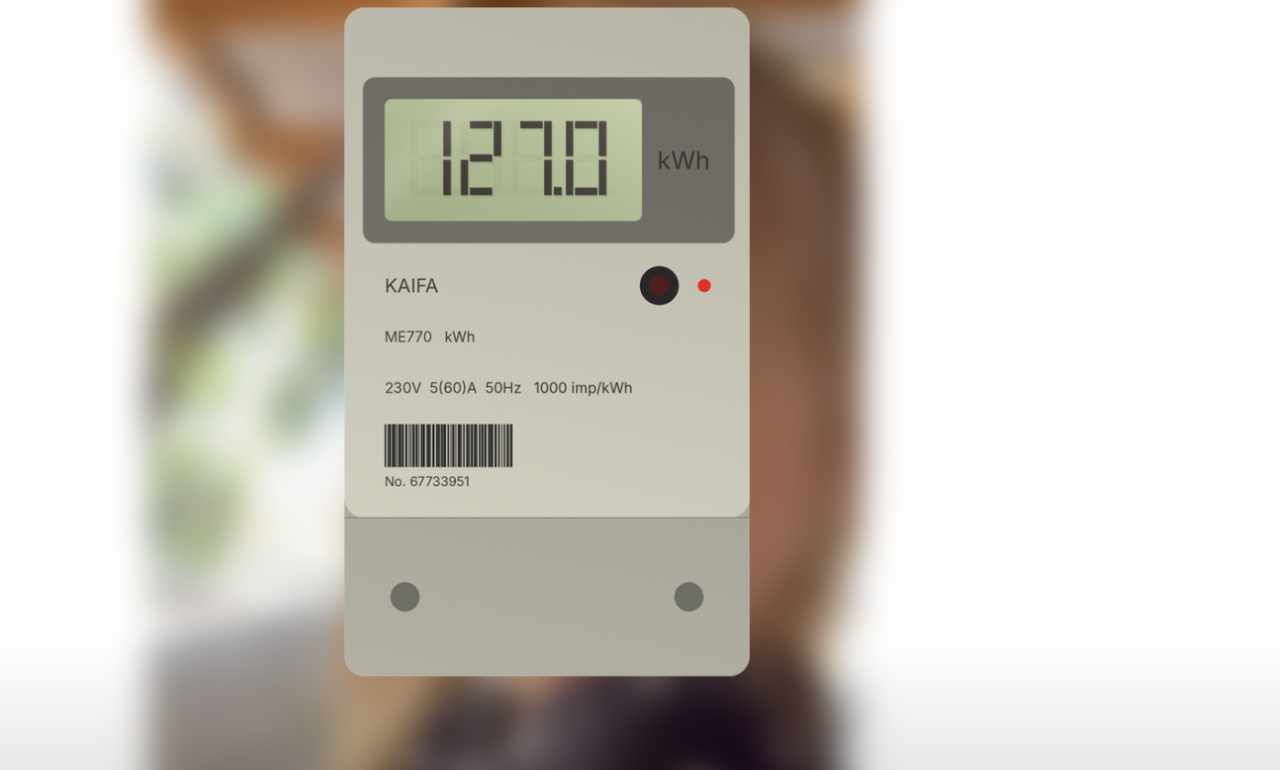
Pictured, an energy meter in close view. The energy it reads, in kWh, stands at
127.0 kWh
